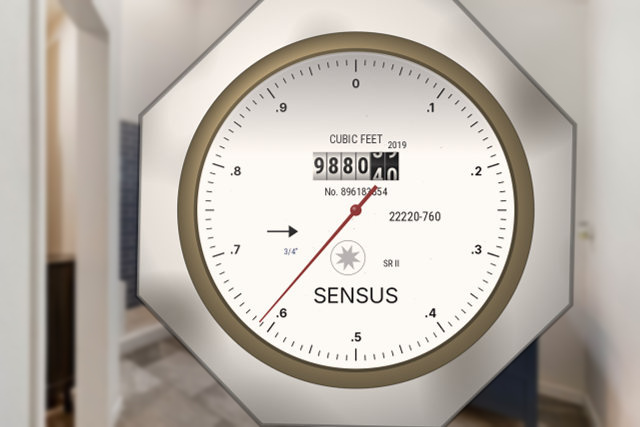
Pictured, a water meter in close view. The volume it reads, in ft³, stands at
988039.61 ft³
